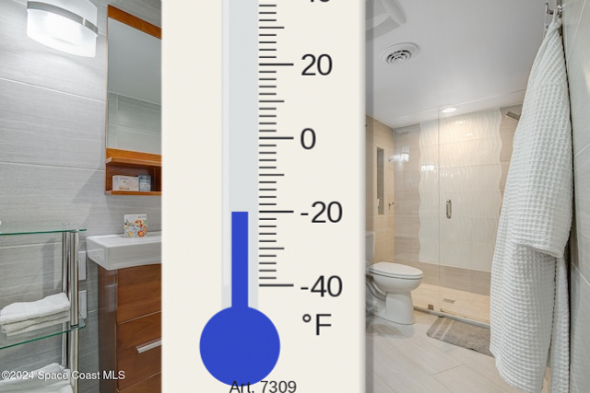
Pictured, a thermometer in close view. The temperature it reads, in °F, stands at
-20 °F
